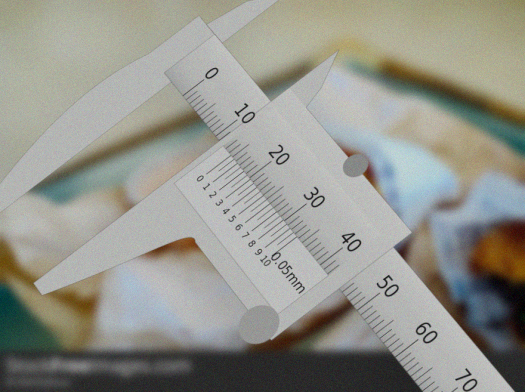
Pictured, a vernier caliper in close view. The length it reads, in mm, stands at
14.6 mm
